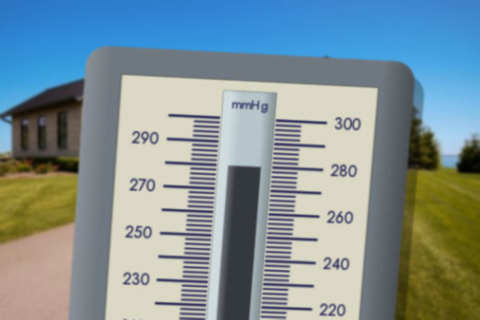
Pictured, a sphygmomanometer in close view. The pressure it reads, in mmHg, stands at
280 mmHg
